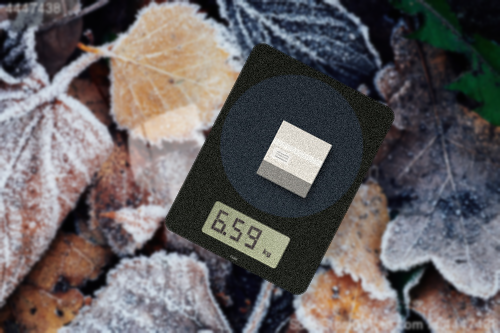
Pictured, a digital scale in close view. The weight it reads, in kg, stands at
6.59 kg
